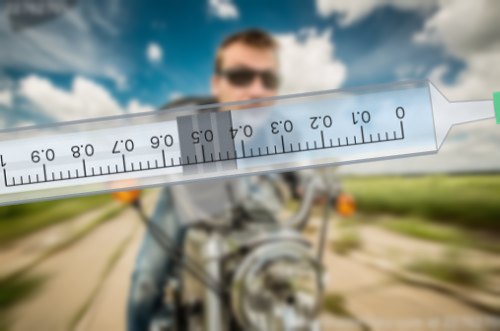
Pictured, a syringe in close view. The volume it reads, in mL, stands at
0.42 mL
